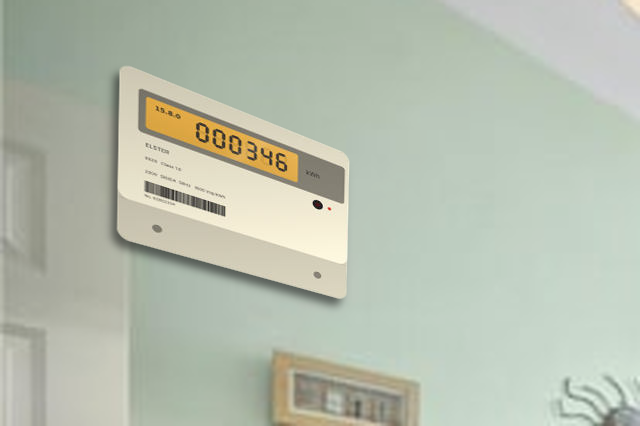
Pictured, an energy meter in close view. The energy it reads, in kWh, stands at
346 kWh
